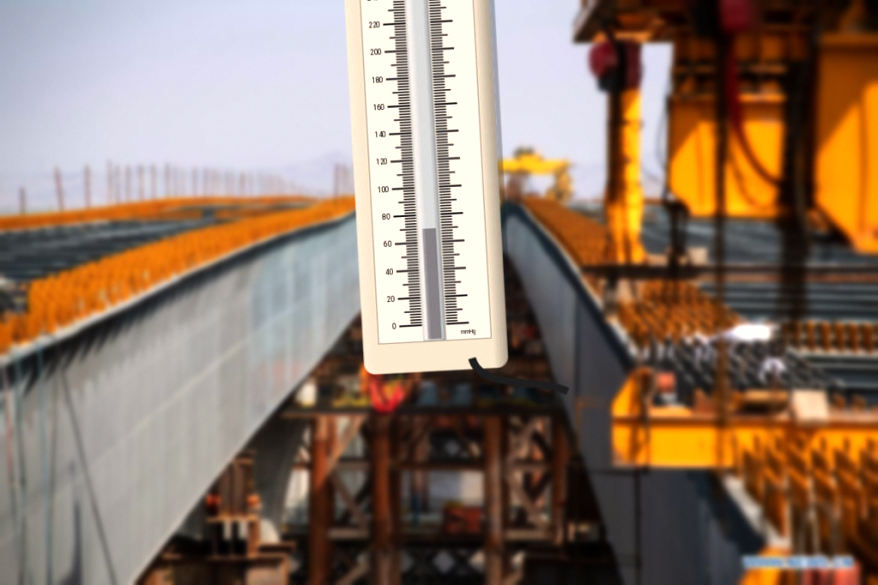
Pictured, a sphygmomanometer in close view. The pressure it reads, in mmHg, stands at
70 mmHg
